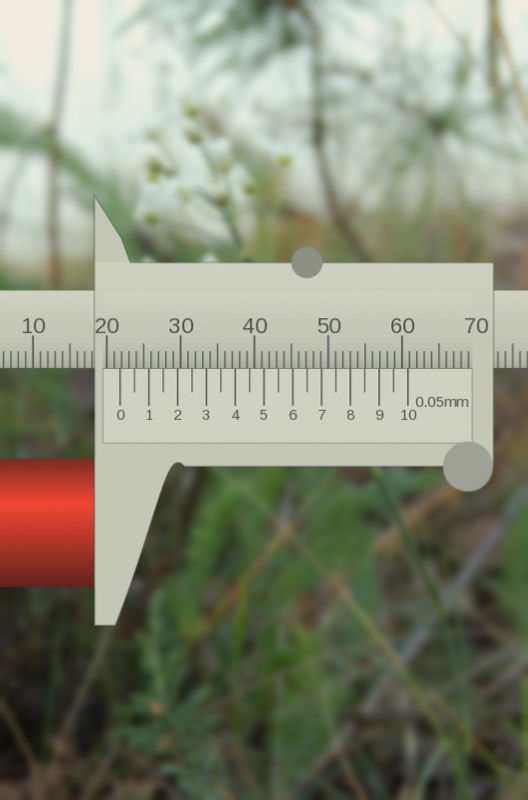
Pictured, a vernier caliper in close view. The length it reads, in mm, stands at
21.8 mm
